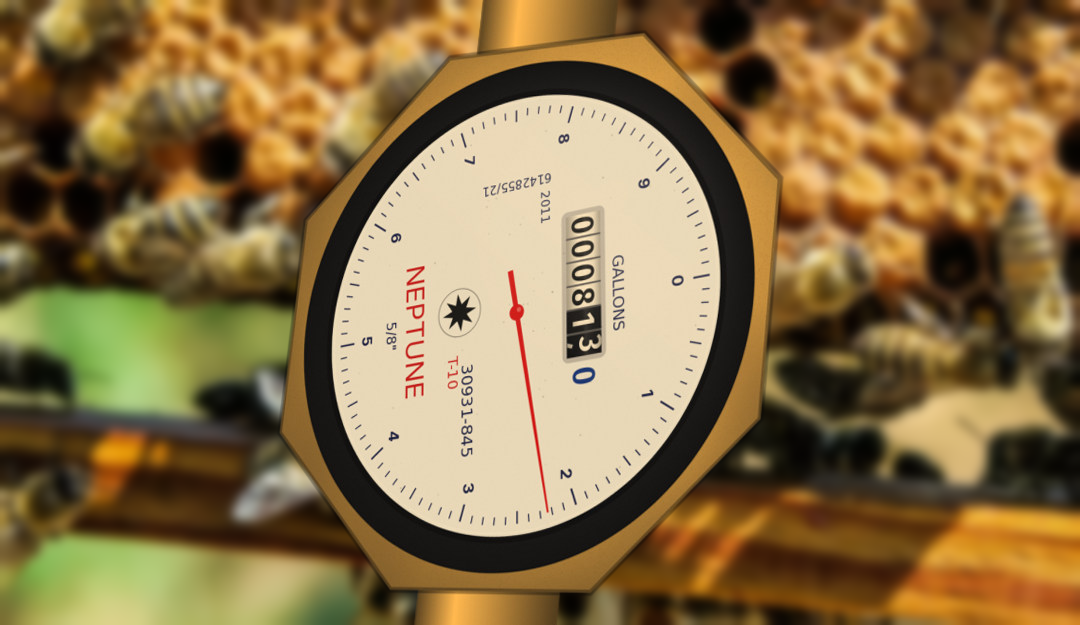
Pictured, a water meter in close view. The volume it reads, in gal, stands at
8132.2 gal
